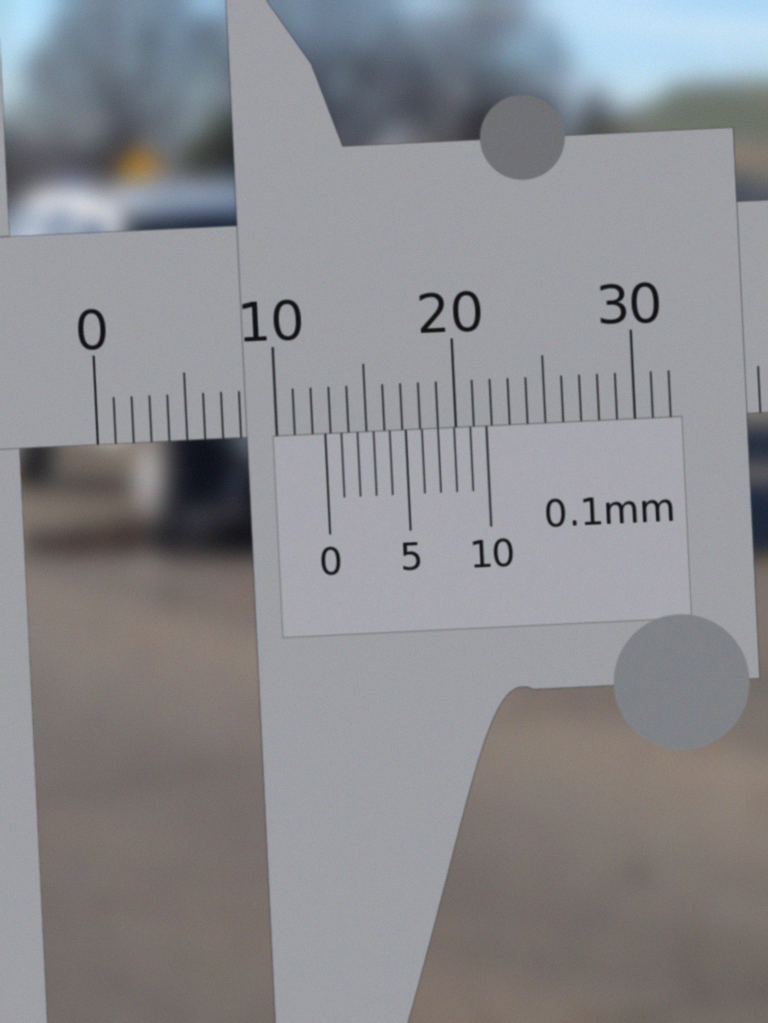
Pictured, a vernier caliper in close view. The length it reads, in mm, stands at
12.7 mm
